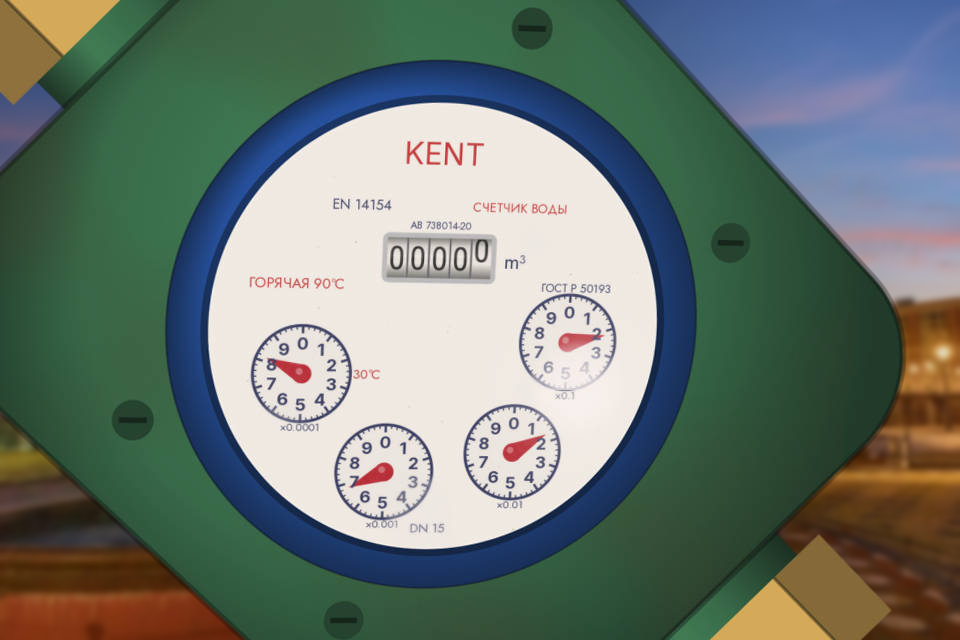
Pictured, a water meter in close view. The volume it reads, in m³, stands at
0.2168 m³
